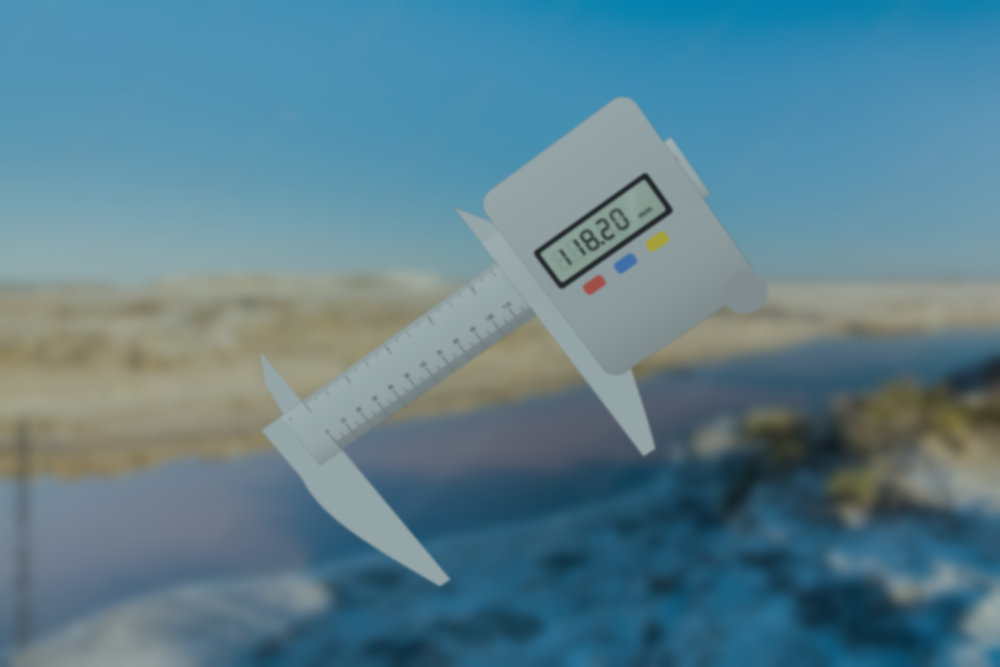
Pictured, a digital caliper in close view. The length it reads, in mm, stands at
118.20 mm
